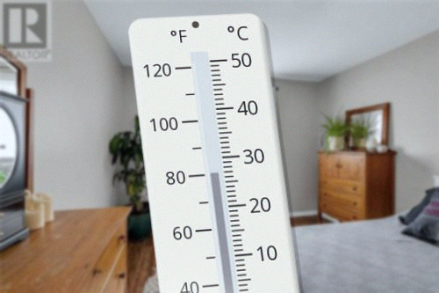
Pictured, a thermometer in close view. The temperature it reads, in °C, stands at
27 °C
